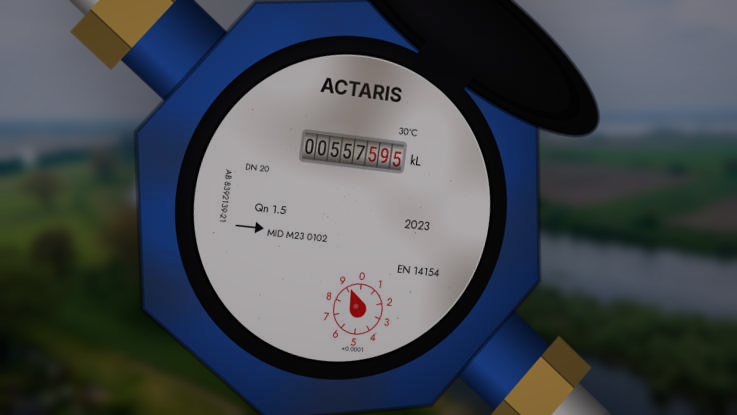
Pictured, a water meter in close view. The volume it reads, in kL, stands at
557.5949 kL
